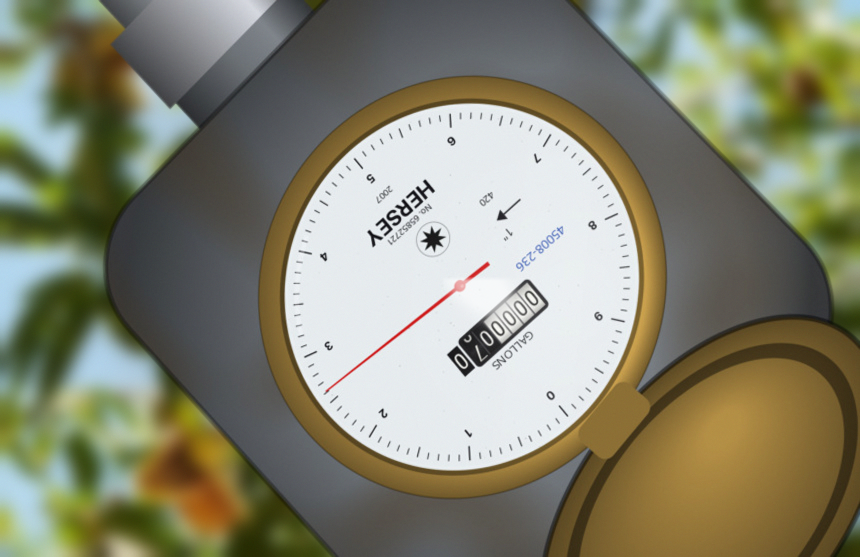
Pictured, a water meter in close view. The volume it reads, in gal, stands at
72.6 gal
